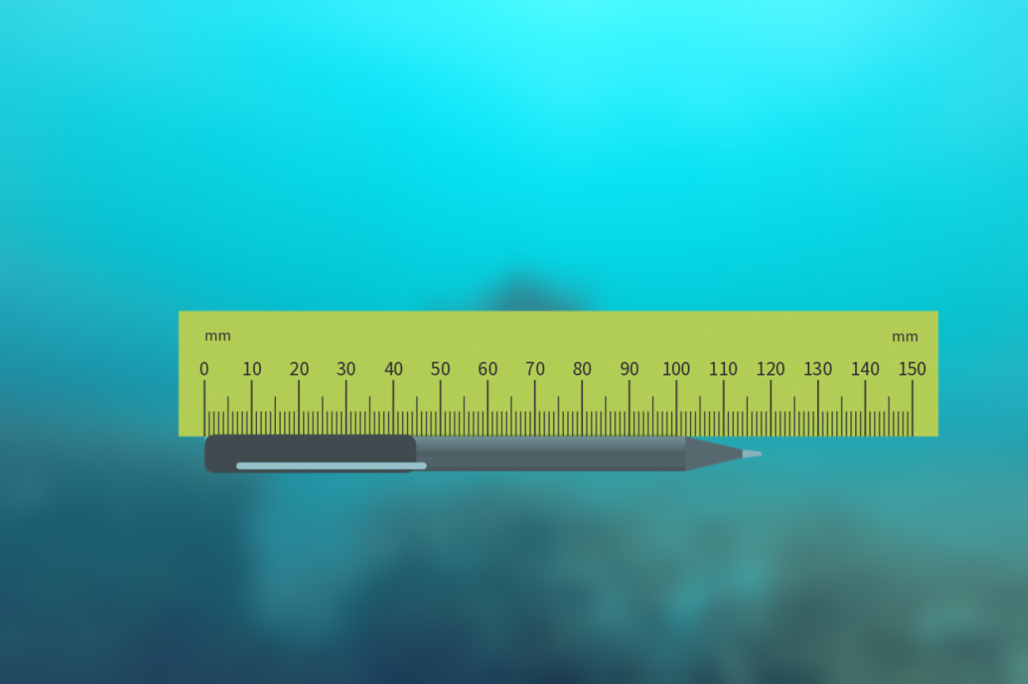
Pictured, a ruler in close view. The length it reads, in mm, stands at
118 mm
